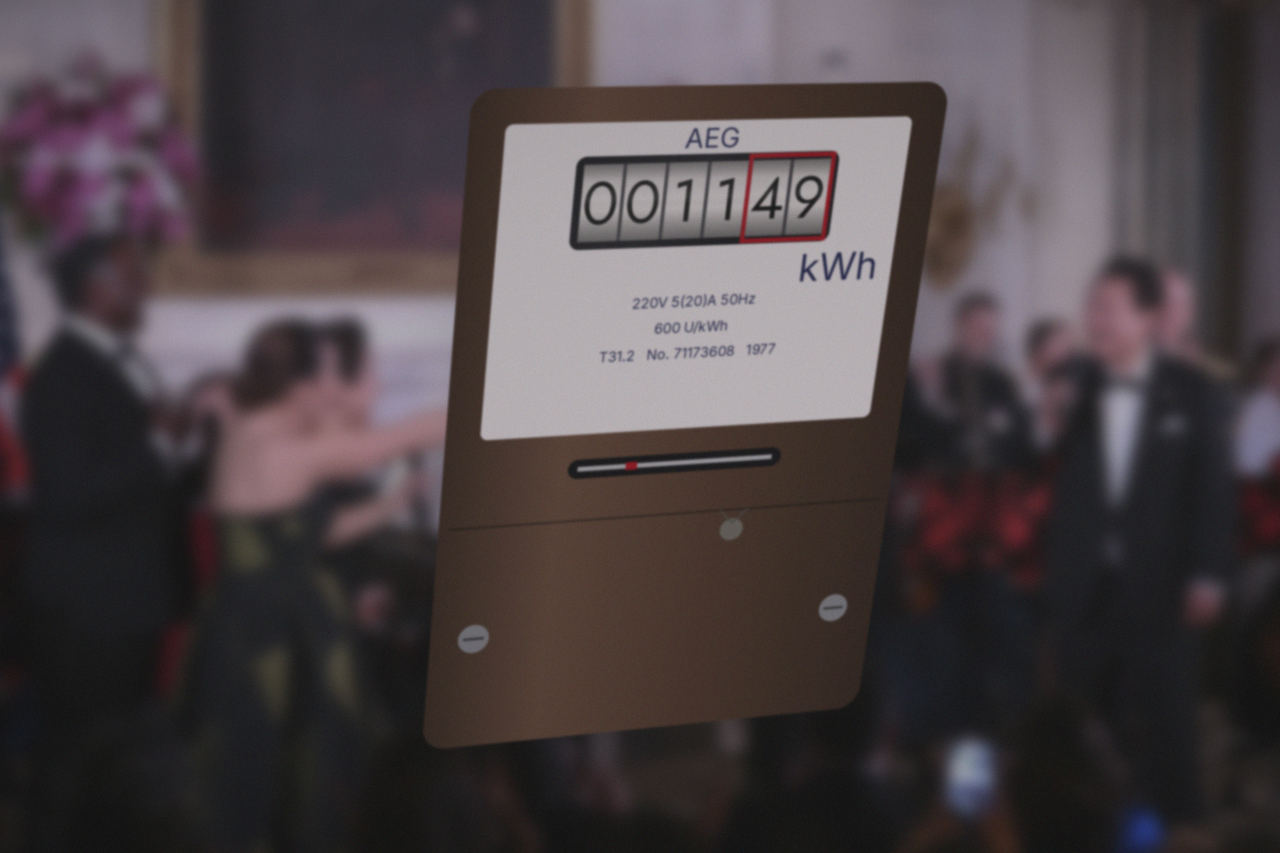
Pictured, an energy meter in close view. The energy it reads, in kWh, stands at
11.49 kWh
